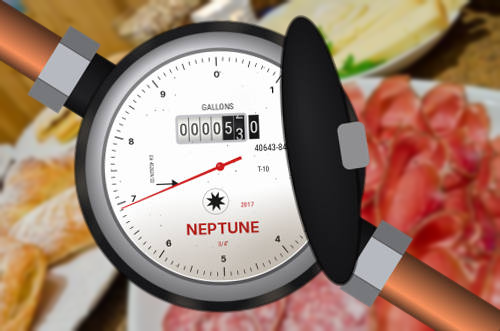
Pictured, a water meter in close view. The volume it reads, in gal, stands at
526.9 gal
